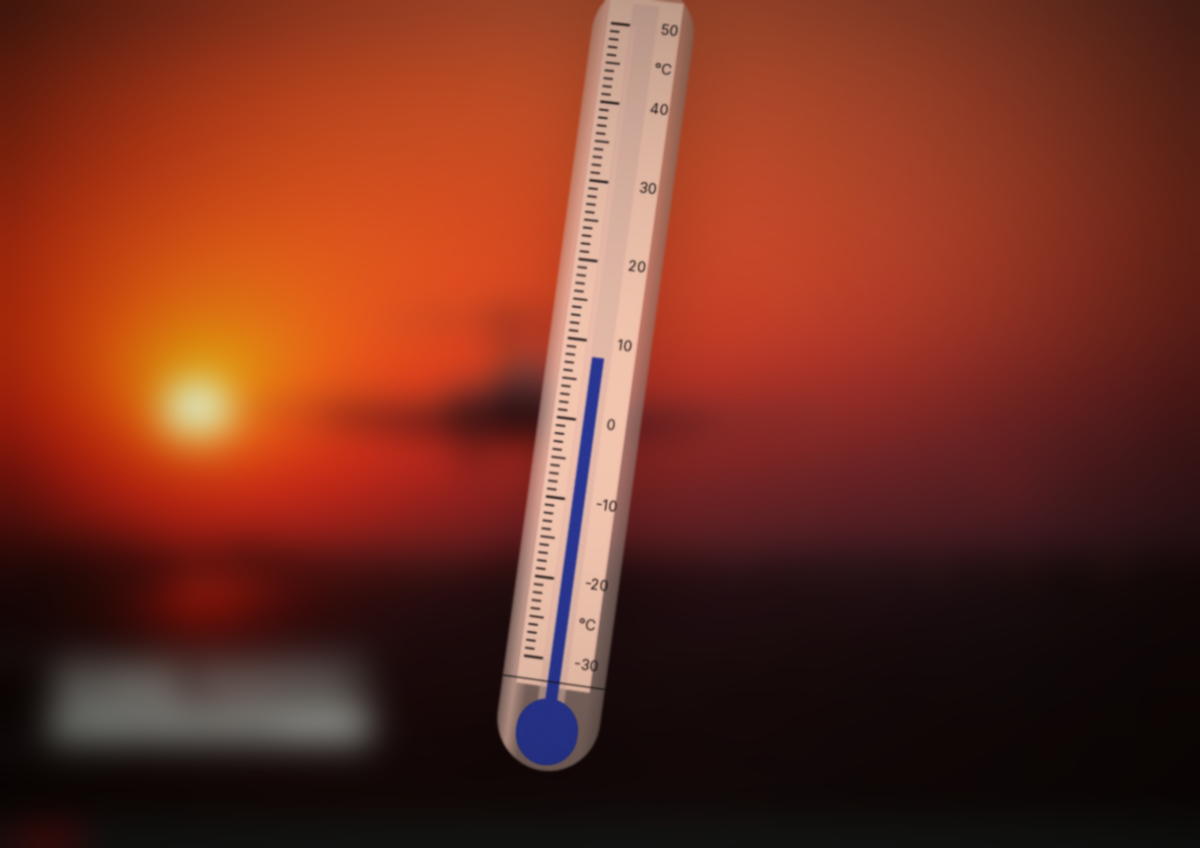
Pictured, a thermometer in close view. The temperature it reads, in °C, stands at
8 °C
